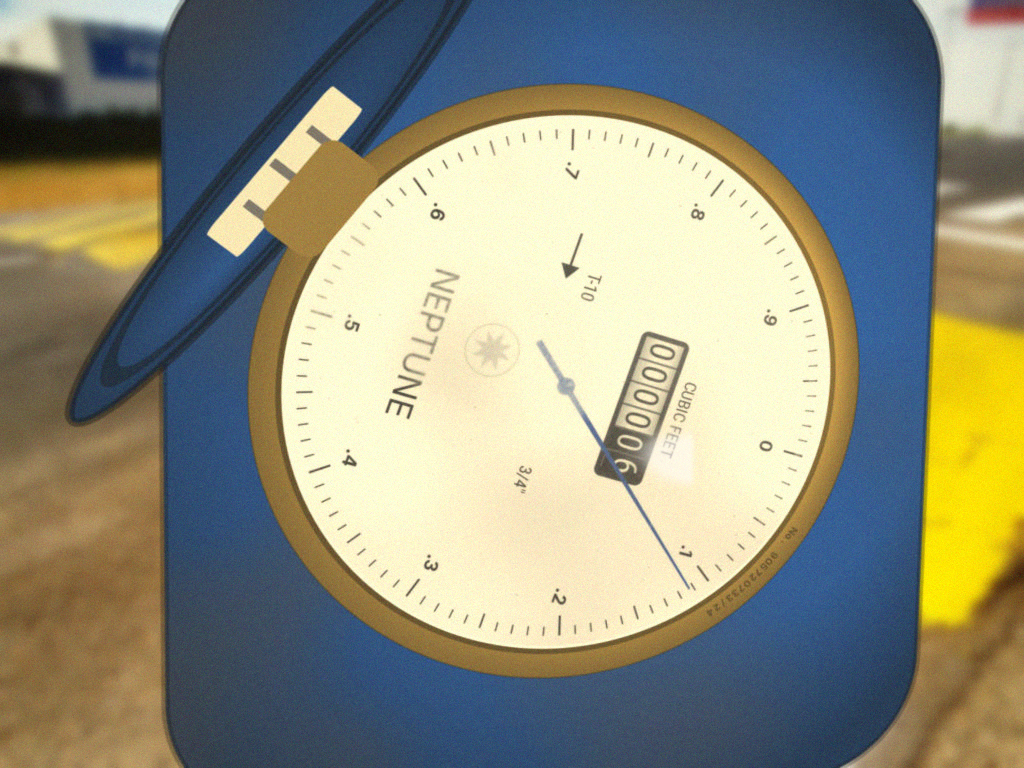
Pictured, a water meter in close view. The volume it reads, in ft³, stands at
6.11 ft³
